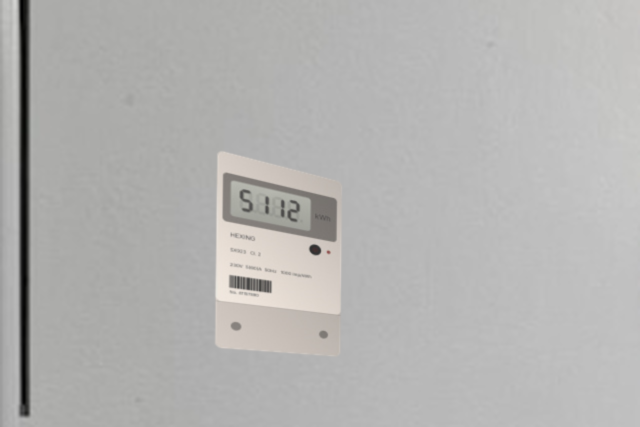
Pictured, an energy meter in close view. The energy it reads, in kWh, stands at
5112 kWh
